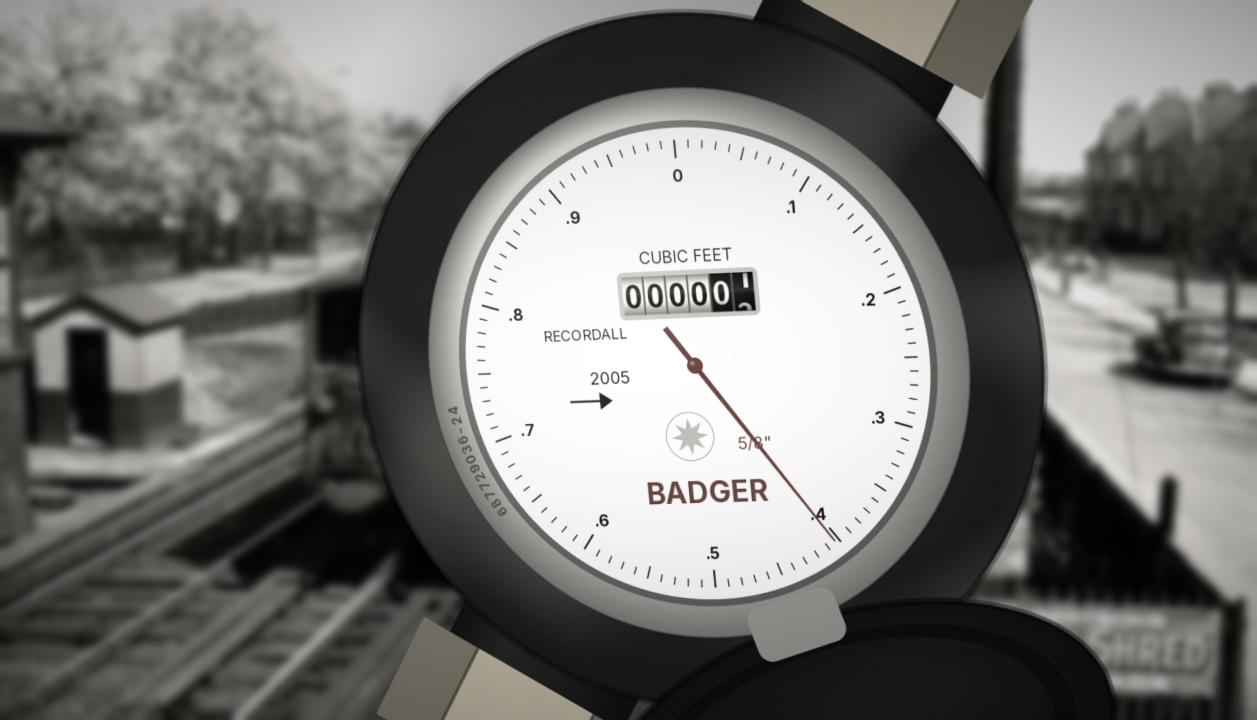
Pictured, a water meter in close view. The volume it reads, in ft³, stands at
1.40 ft³
